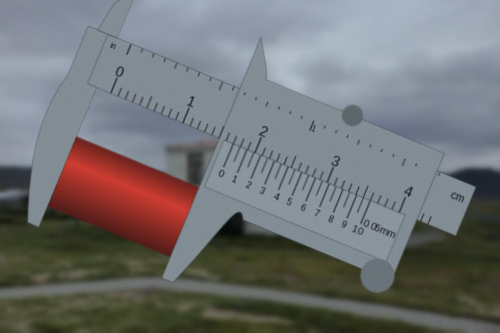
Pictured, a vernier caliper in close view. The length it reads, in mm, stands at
17.0 mm
